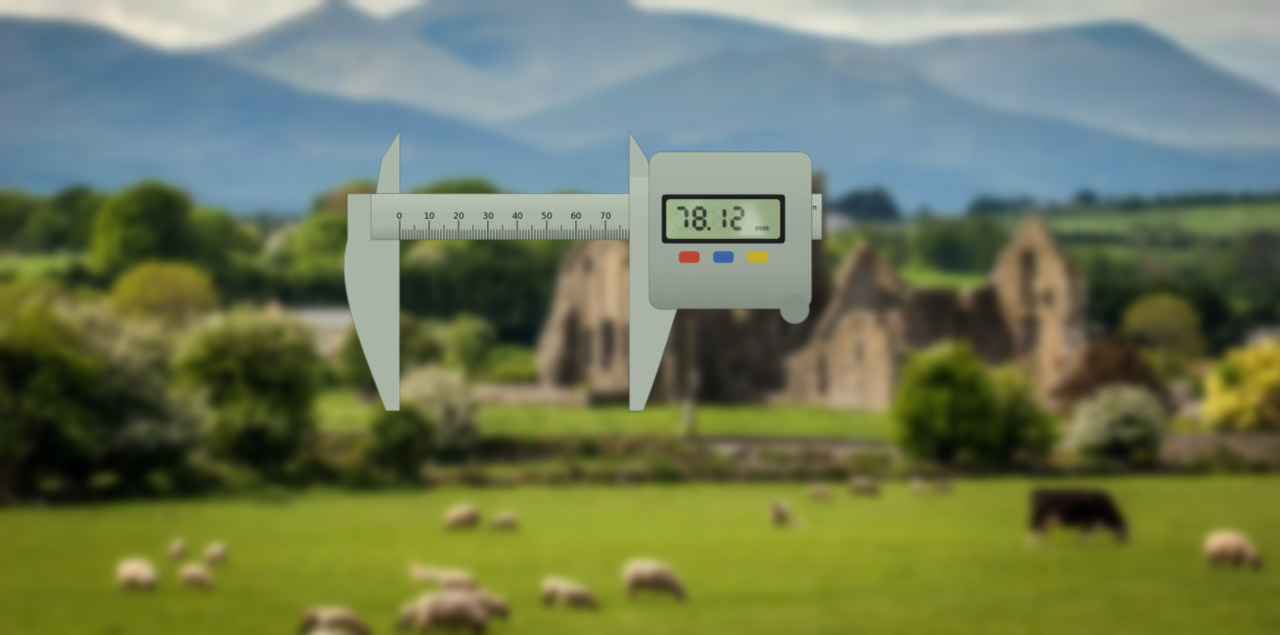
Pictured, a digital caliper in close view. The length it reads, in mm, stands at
78.12 mm
